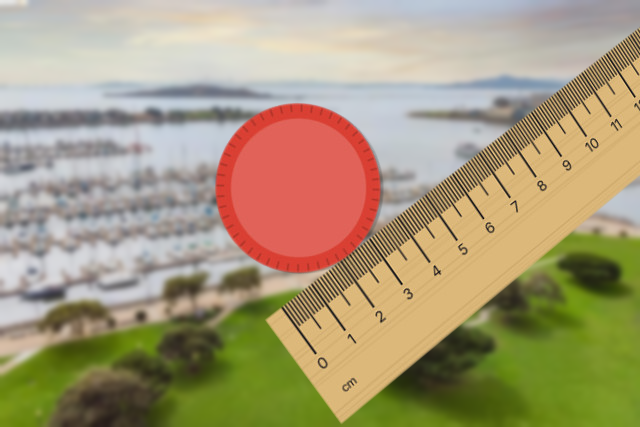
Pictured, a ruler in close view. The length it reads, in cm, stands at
4.5 cm
